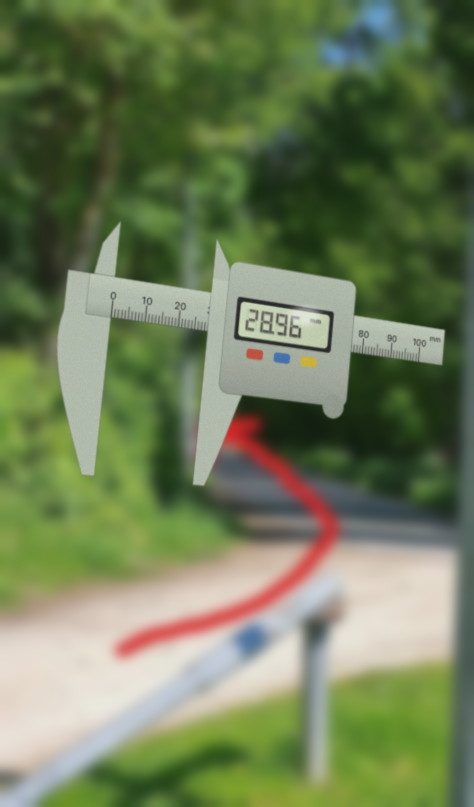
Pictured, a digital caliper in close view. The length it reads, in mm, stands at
28.96 mm
